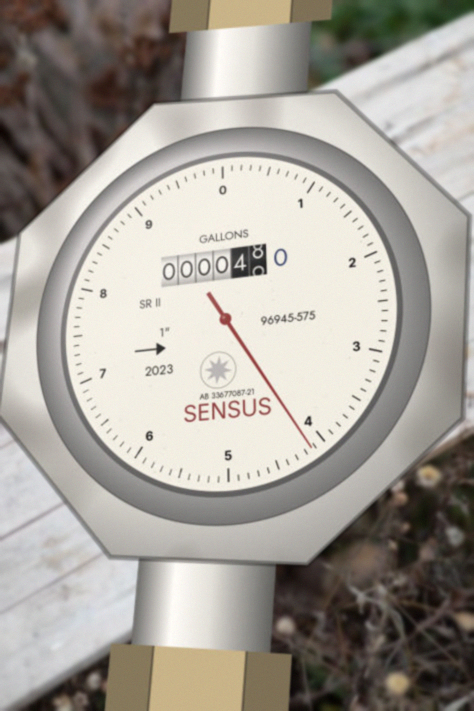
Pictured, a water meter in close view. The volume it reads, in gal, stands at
484.1 gal
